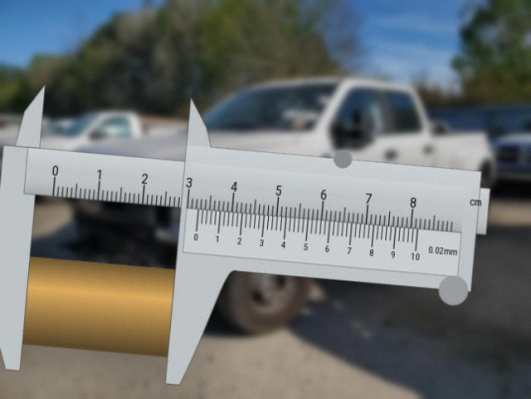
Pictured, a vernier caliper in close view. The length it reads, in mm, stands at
32.5 mm
